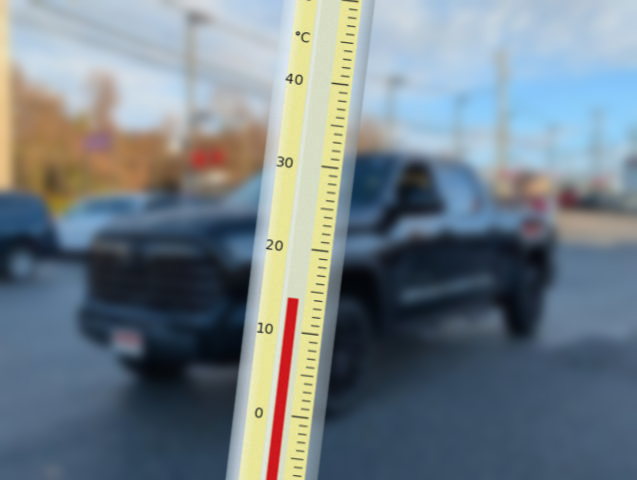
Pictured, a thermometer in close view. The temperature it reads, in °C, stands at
14 °C
